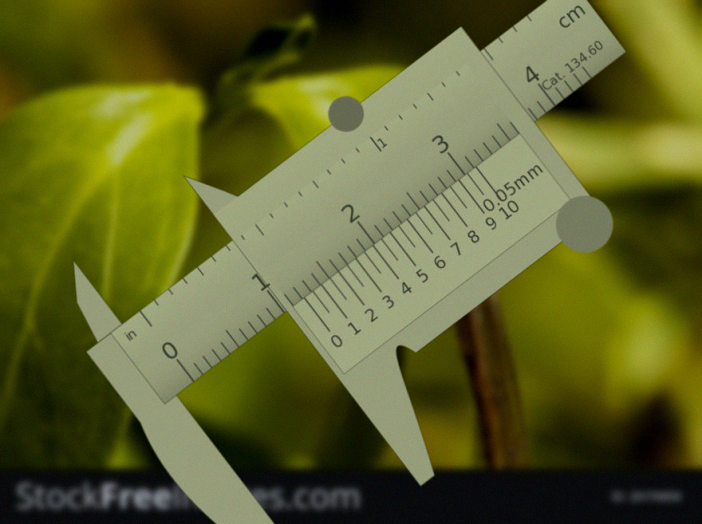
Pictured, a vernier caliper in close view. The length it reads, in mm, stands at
12.2 mm
